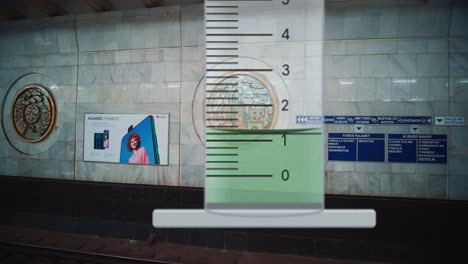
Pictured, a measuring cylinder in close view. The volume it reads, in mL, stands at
1.2 mL
